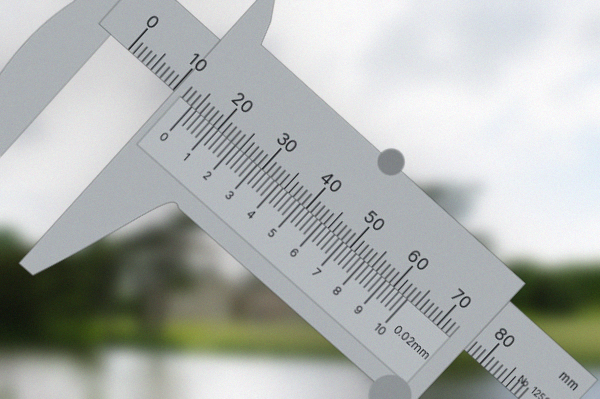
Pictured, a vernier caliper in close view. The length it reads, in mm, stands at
14.2 mm
